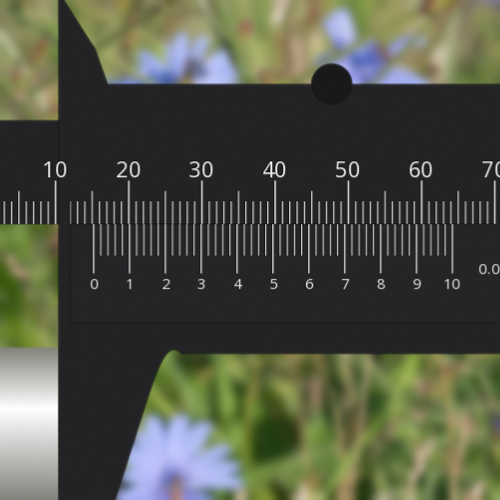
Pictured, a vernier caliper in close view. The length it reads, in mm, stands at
15.2 mm
